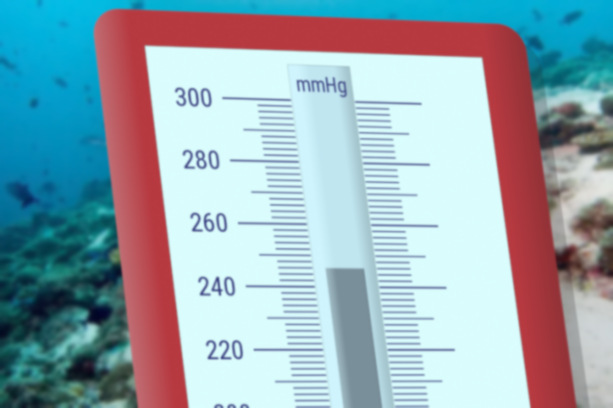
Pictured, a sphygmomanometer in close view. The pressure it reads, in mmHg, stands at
246 mmHg
